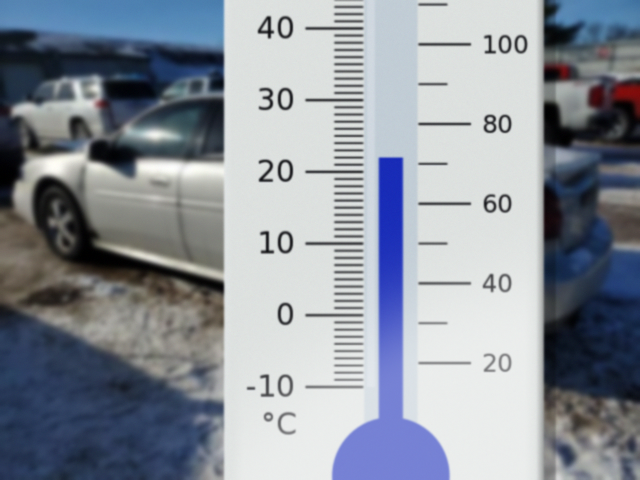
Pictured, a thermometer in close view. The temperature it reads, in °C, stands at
22 °C
